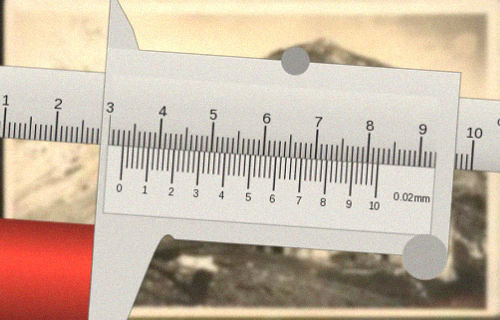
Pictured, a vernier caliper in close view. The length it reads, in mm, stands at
33.0 mm
